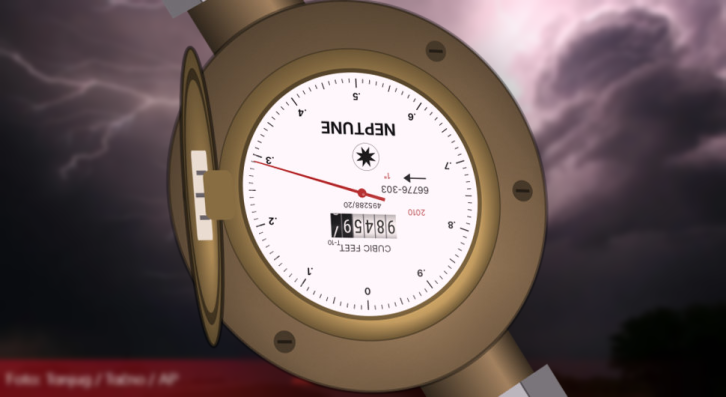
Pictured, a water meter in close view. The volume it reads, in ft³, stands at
984597.29 ft³
